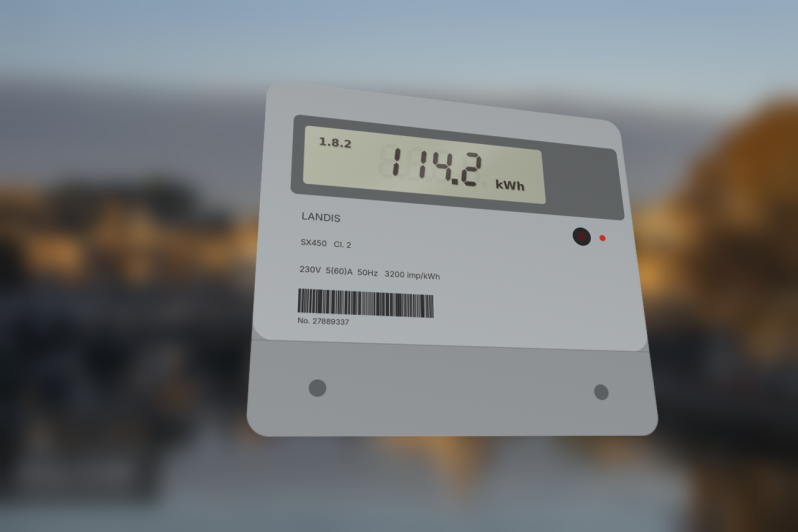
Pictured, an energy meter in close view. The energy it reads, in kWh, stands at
114.2 kWh
